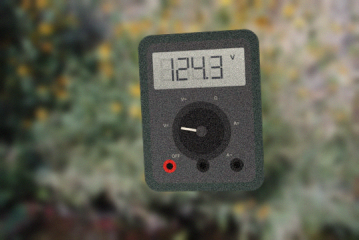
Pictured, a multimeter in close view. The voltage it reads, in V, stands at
124.3 V
